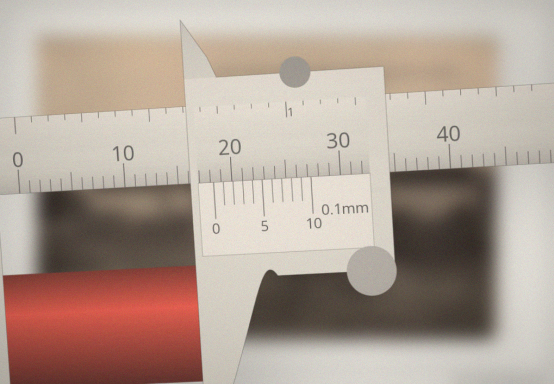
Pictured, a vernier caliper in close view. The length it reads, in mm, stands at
18.3 mm
